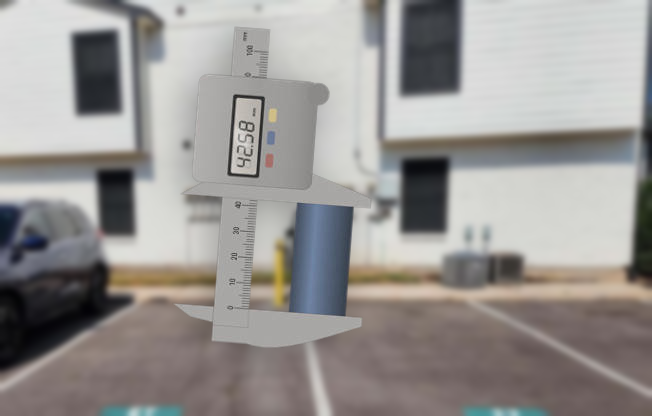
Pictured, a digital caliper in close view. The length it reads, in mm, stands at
42.58 mm
